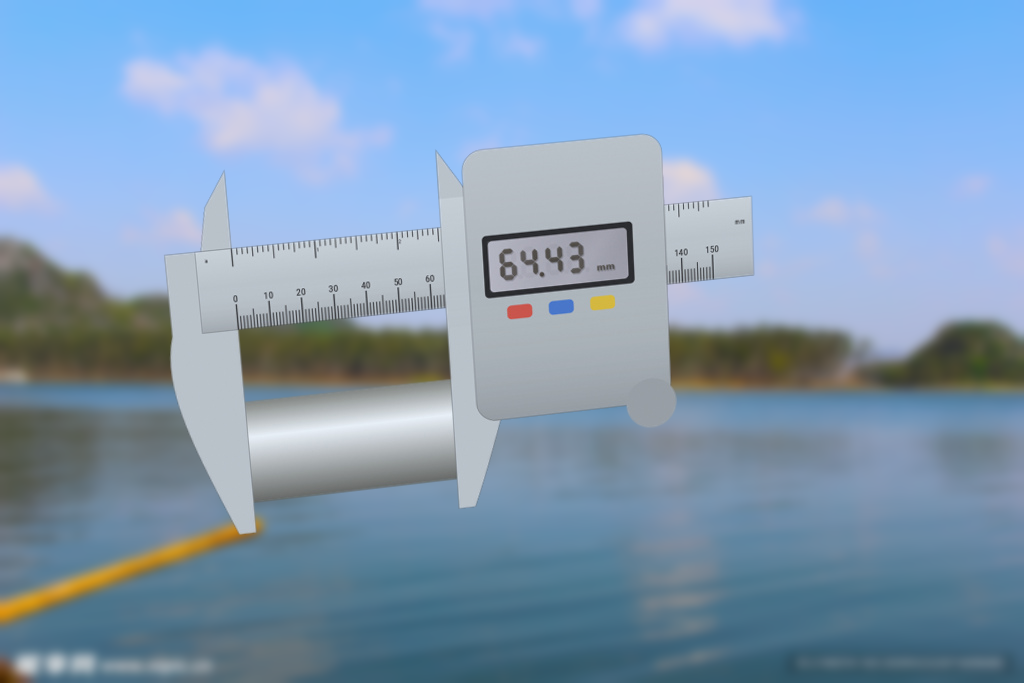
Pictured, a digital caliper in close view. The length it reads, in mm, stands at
64.43 mm
